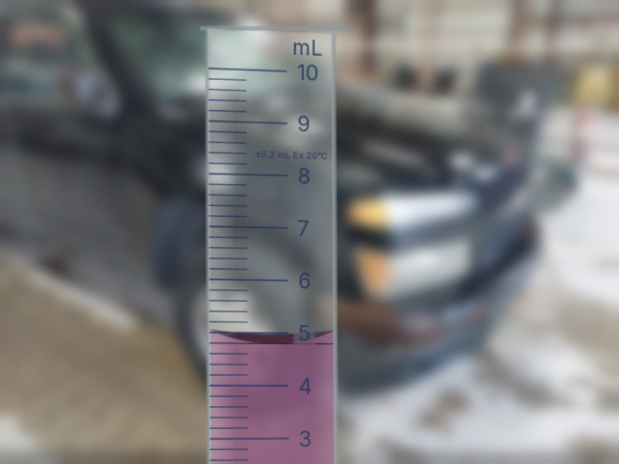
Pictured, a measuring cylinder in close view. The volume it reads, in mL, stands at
4.8 mL
